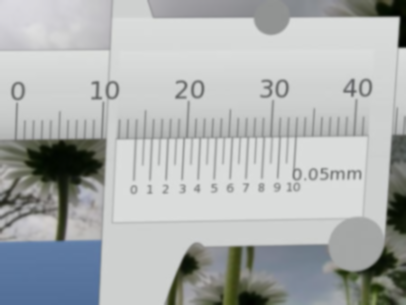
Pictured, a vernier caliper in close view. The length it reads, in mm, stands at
14.0 mm
